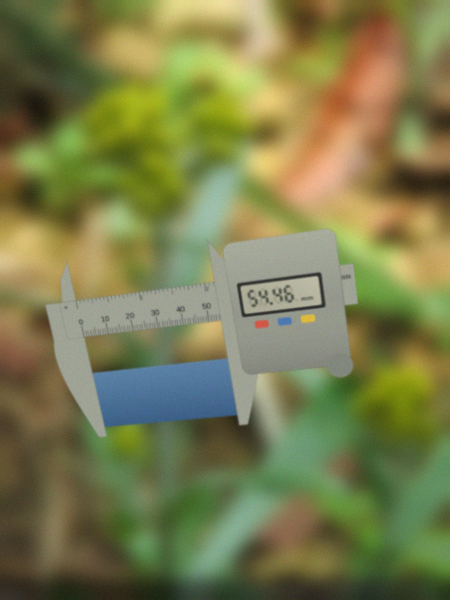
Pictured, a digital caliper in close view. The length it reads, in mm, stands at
54.46 mm
